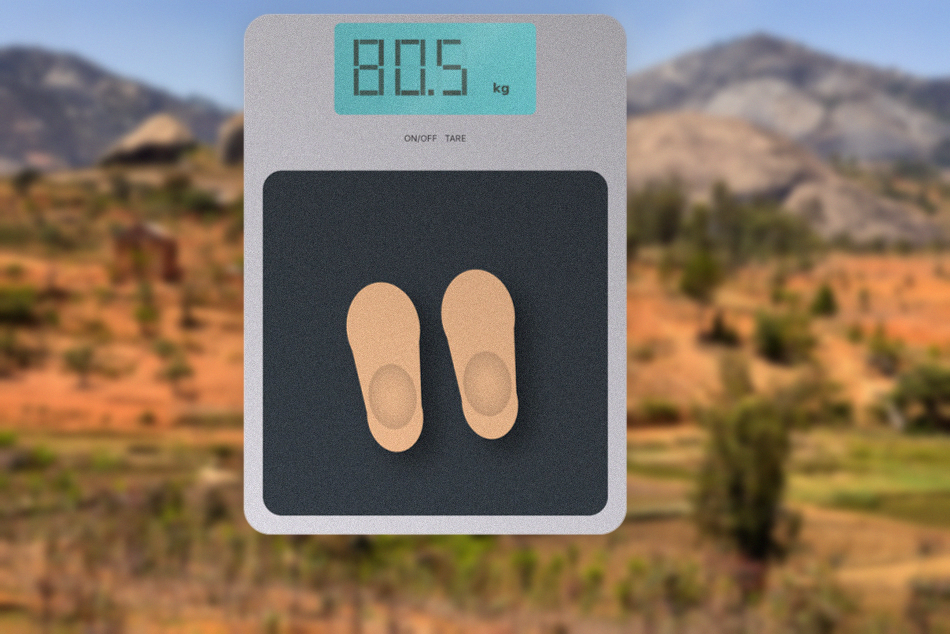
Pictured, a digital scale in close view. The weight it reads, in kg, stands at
80.5 kg
